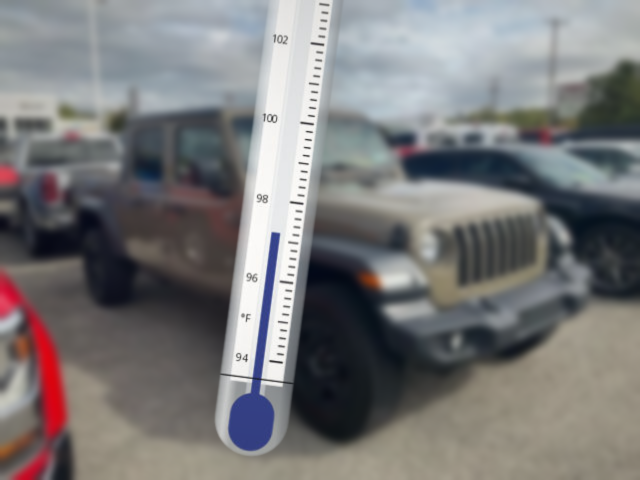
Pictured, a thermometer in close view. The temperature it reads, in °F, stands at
97.2 °F
